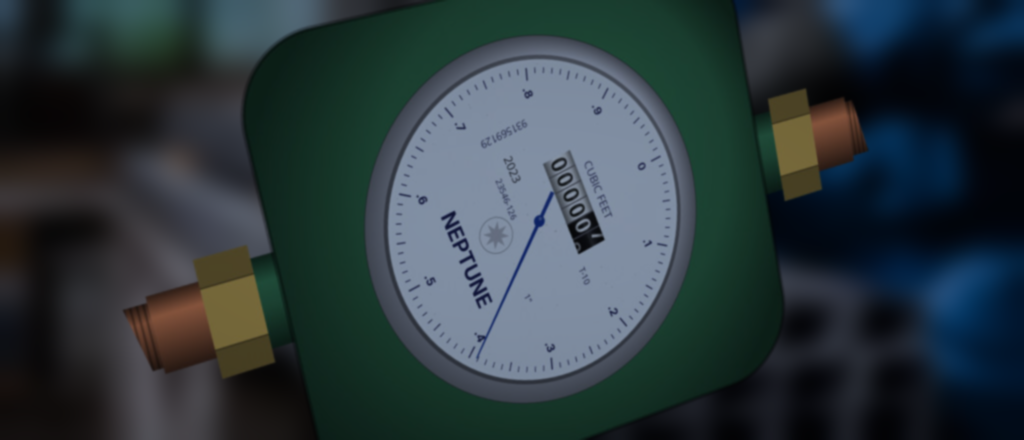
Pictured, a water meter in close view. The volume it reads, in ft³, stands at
7.39 ft³
